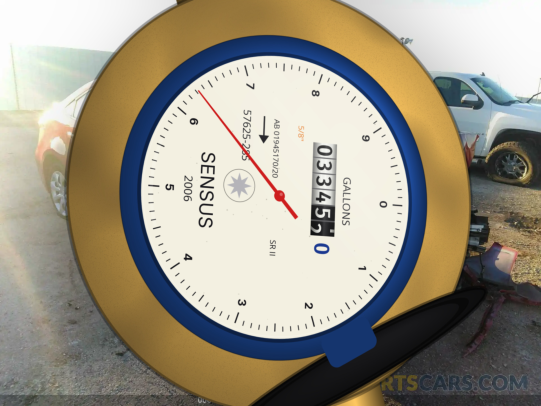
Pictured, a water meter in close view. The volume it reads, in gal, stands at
334516.3 gal
